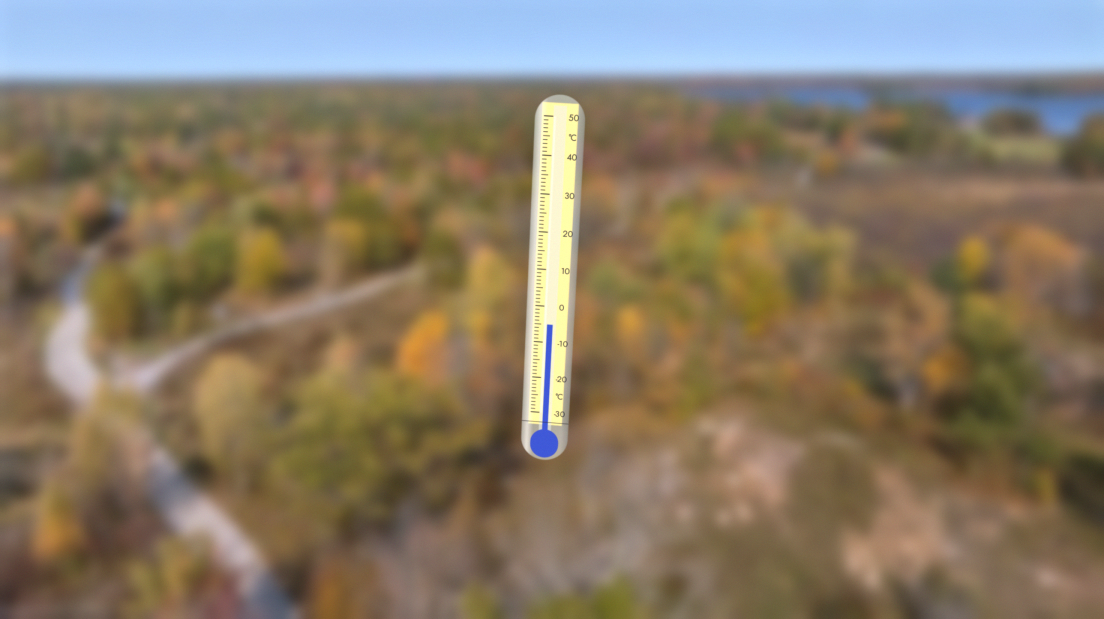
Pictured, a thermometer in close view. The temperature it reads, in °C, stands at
-5 °C
